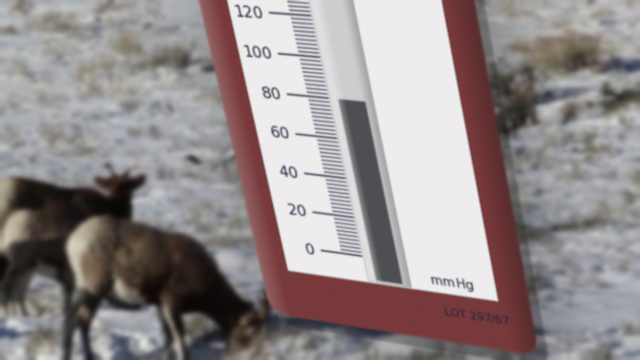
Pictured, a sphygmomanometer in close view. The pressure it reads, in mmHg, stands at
80 mmHg
